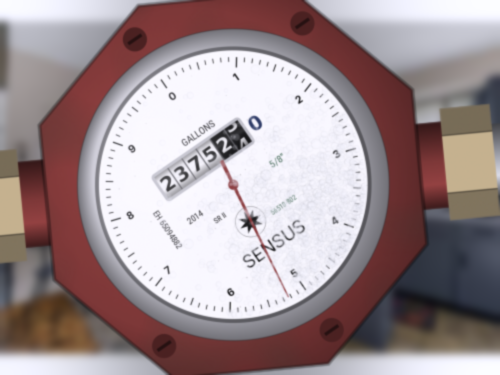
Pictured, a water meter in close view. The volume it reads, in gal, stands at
2375235.2 gal
